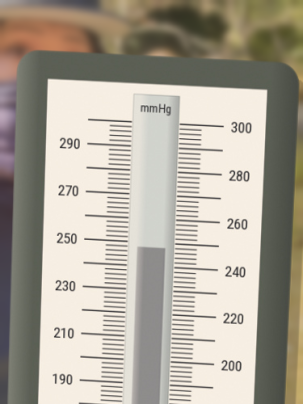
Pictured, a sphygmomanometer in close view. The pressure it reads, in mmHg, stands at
248 mmHg
